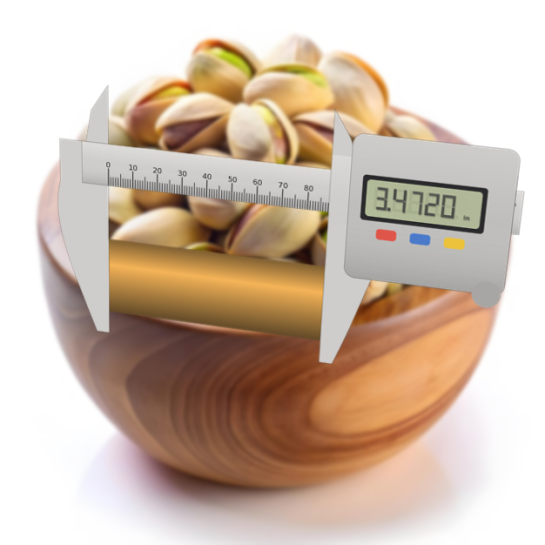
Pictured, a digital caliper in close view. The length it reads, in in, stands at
3.4720 in
